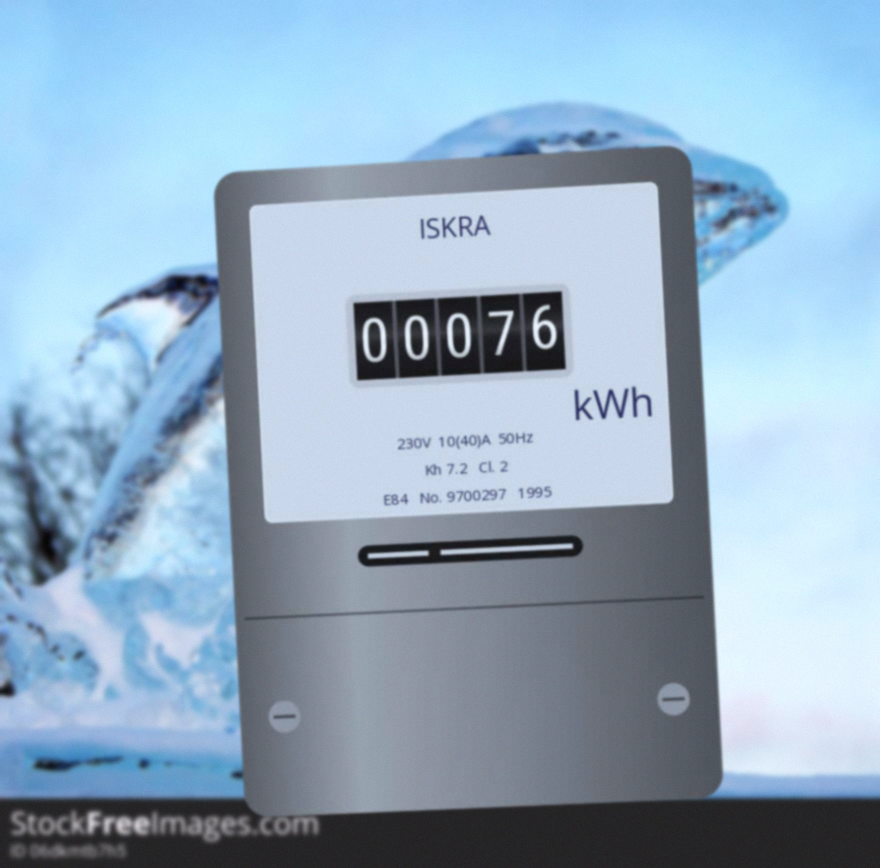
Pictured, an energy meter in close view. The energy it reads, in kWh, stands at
76 kWh
